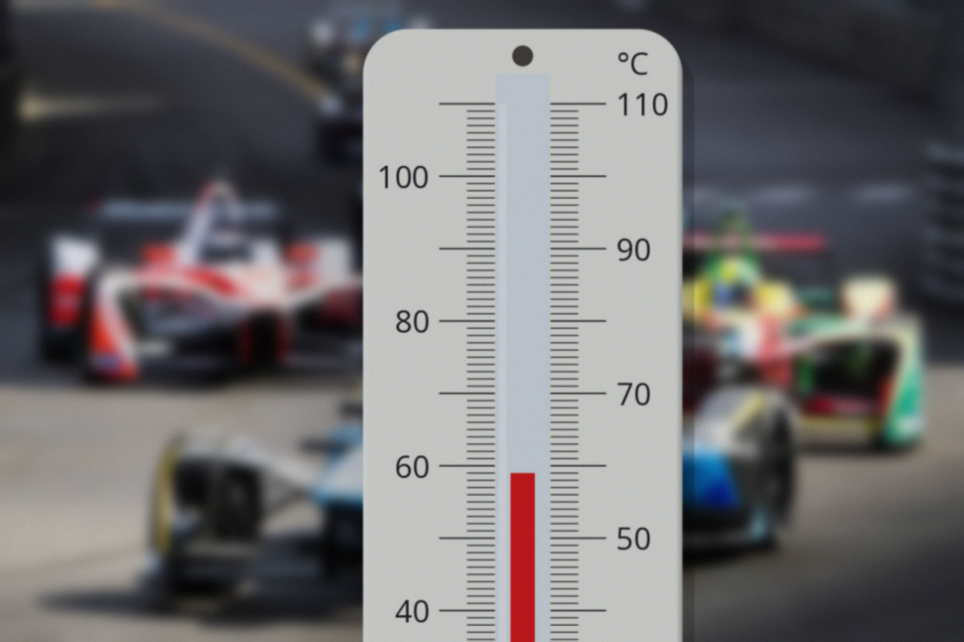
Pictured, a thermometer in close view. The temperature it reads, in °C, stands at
59 °C
